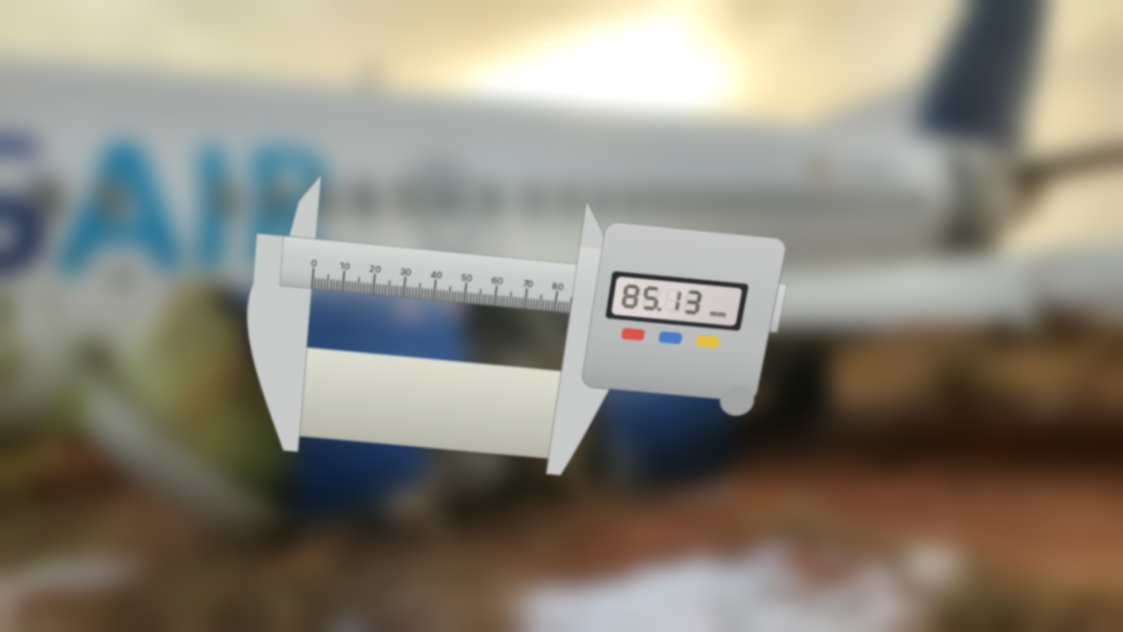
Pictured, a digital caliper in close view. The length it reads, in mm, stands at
85.13 mm
